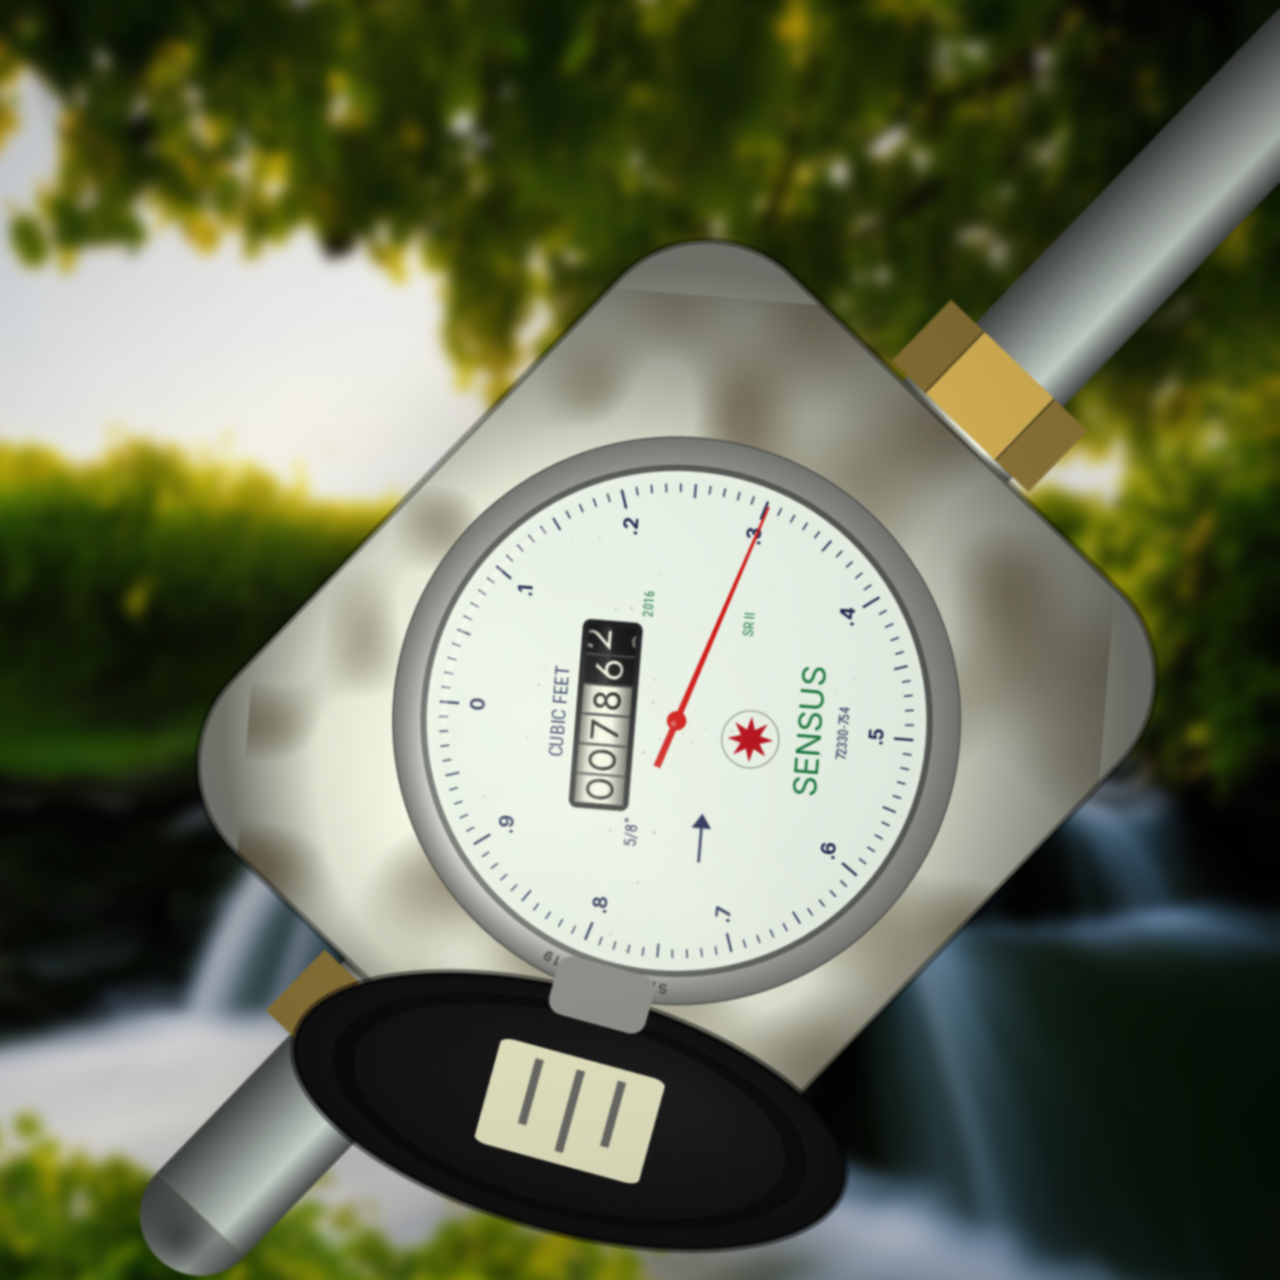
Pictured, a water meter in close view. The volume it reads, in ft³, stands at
7862.30 ft³
